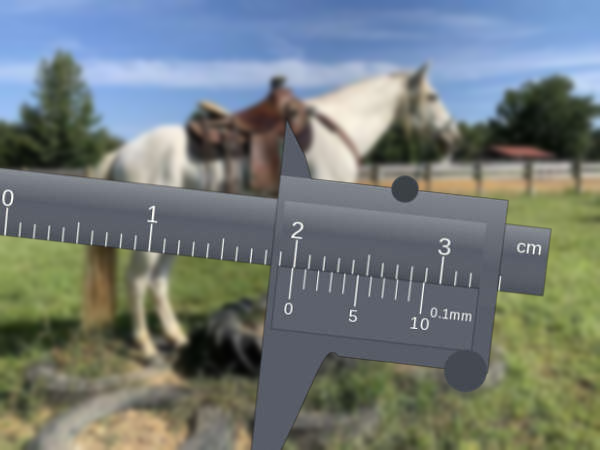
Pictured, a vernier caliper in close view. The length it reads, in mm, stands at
19.9 mm
